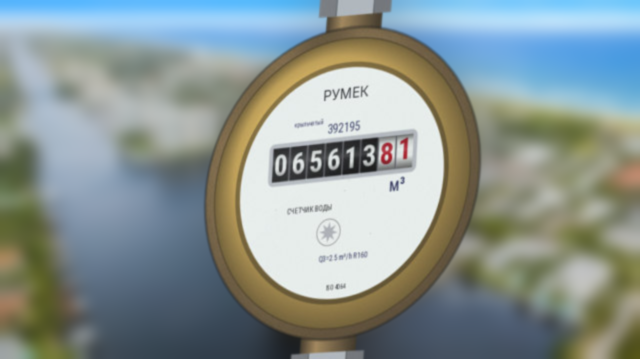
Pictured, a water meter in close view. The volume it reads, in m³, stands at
65613.81 m³
